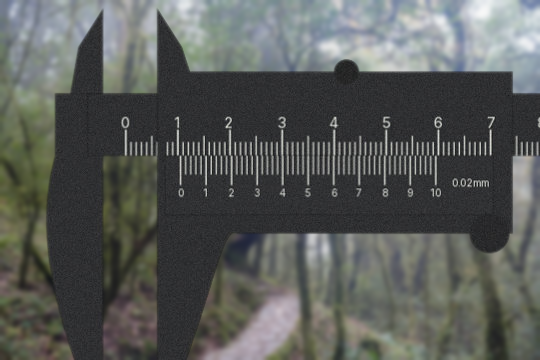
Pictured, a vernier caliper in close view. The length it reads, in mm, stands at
10.5 mm
